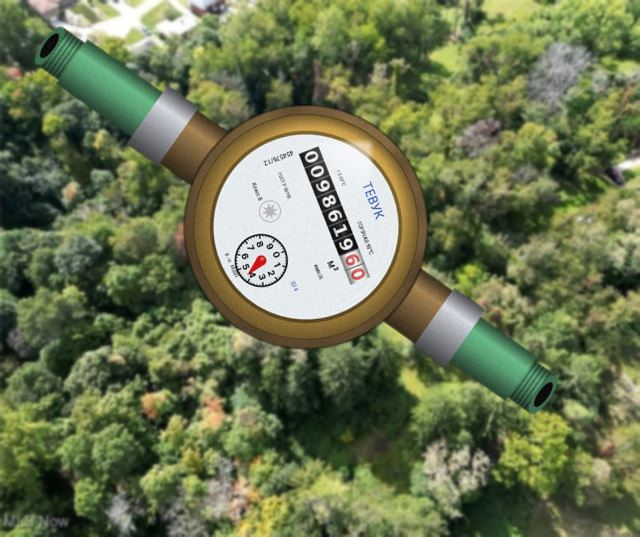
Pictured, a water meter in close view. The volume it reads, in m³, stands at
98619.604 m³
